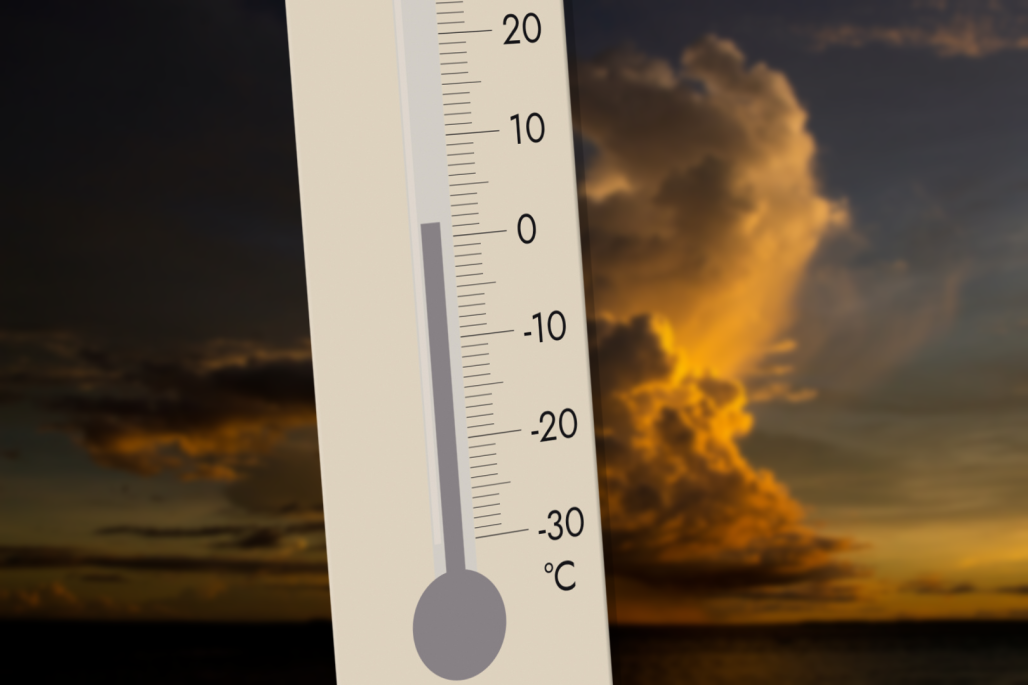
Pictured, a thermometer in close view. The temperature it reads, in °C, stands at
1.5 °C
